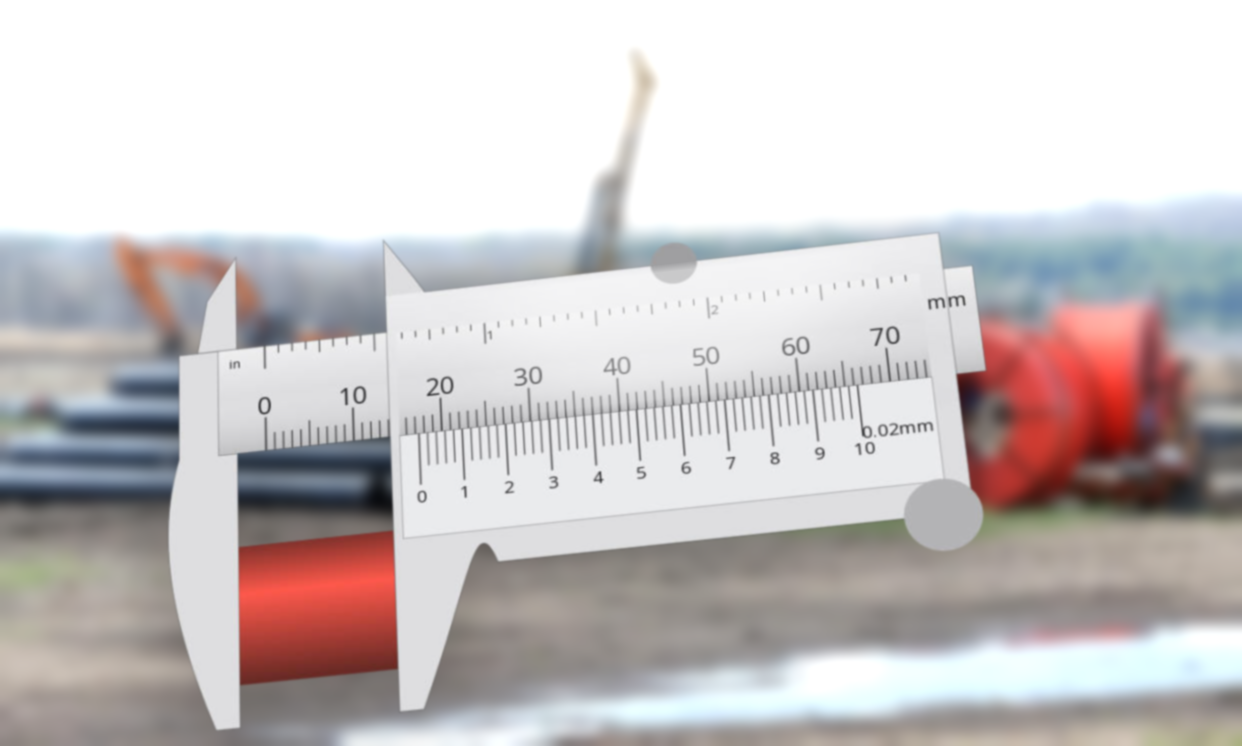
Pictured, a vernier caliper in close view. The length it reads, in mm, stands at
17.4 mm
